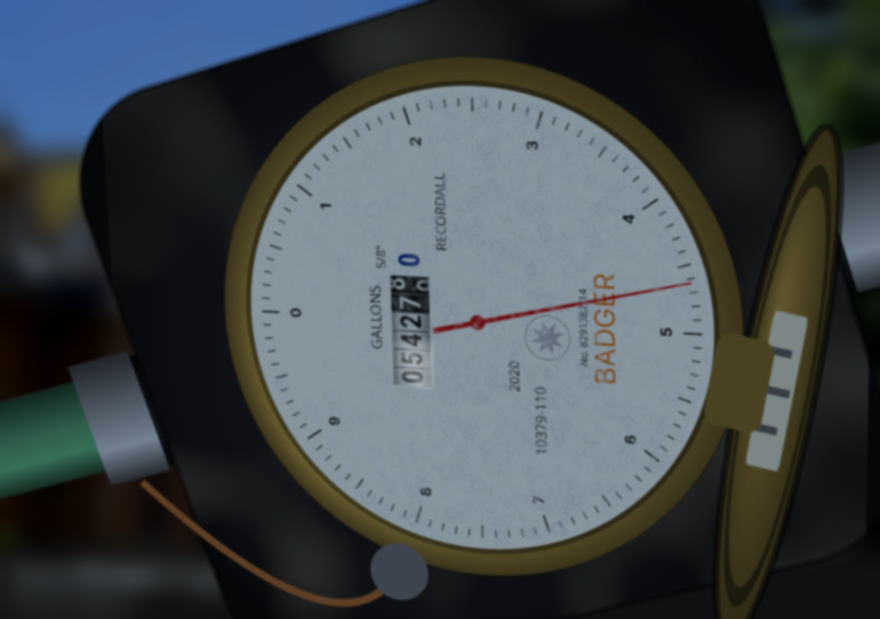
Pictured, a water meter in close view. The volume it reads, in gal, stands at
542784.6 gal
